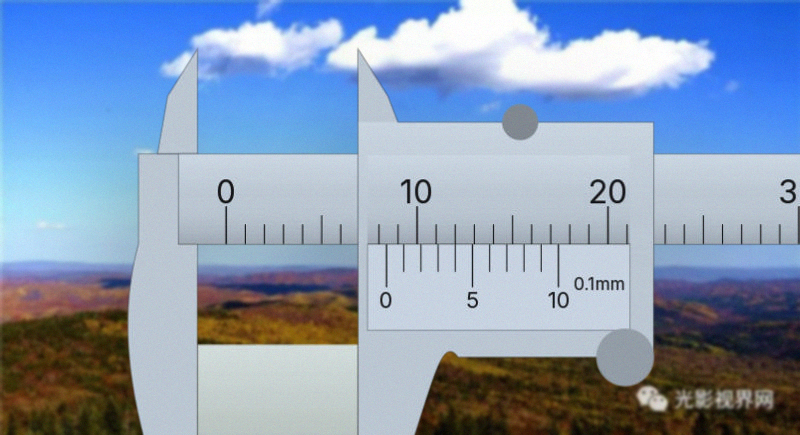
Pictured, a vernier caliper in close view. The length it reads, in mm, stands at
8.4 mm
